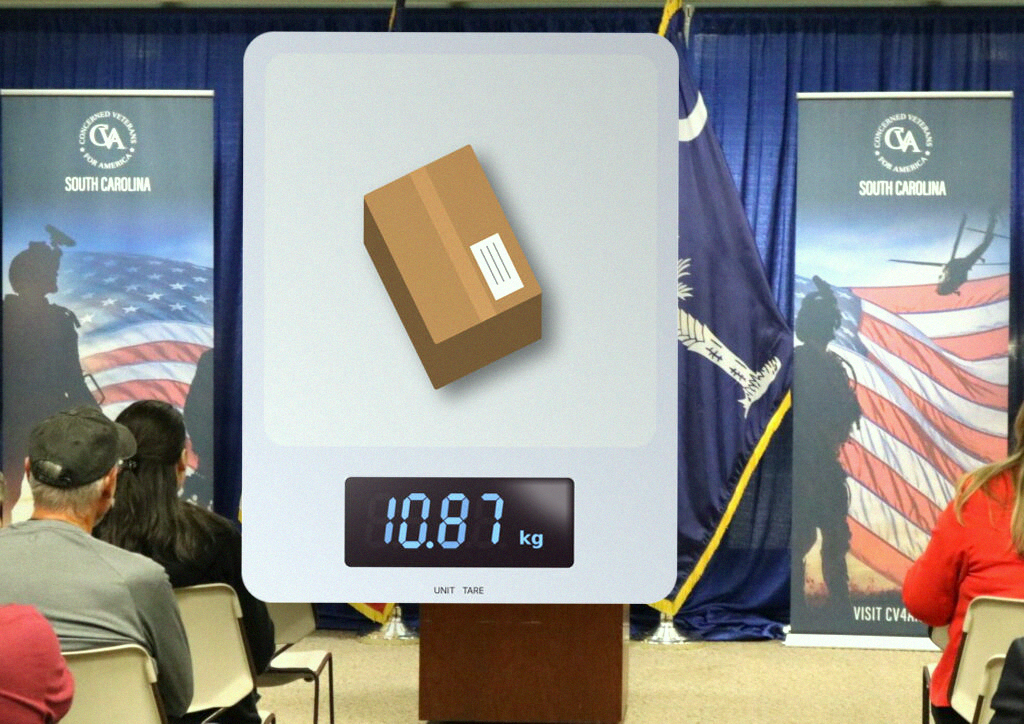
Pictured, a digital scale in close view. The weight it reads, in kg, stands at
10.87 kg
